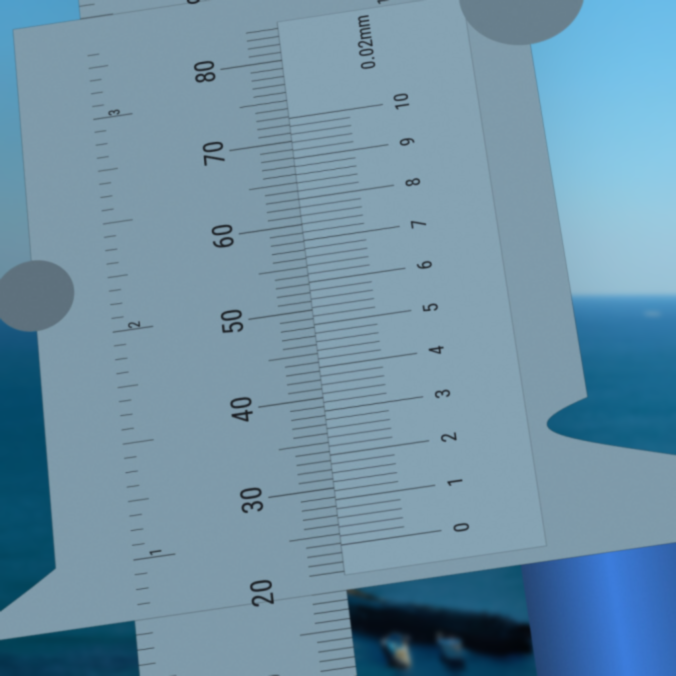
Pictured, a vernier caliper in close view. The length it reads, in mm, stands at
23.8 mm
